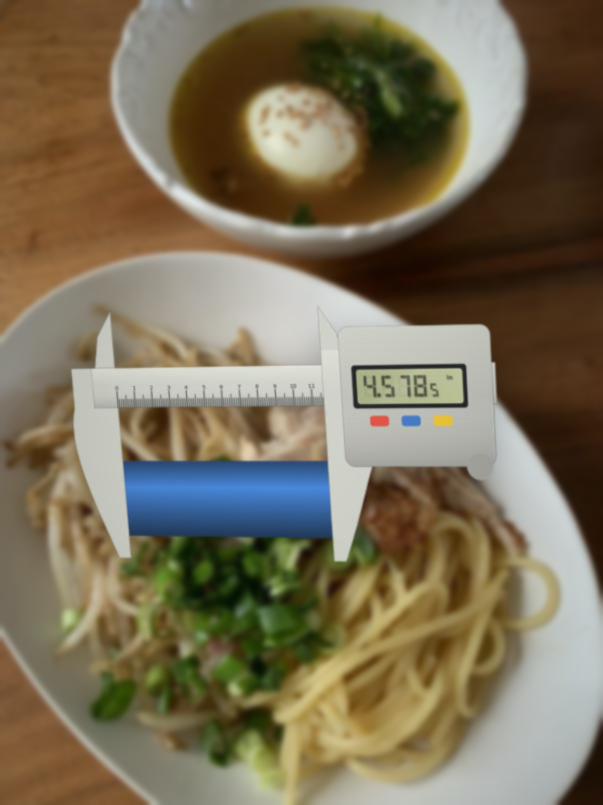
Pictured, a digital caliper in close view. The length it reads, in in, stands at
4.5785 in
